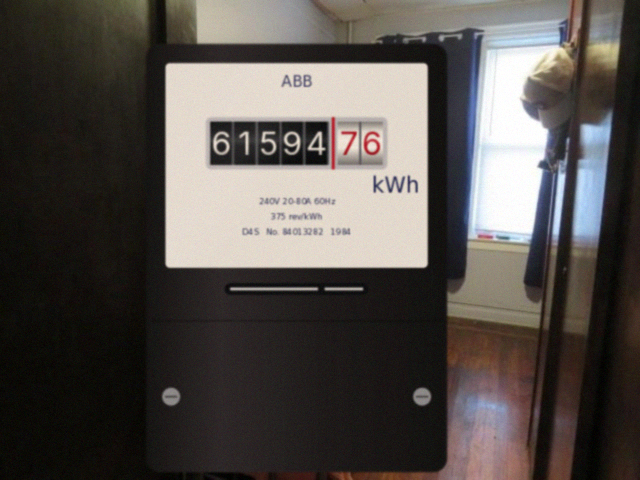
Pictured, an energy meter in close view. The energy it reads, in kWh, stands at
61594.76 kWh
